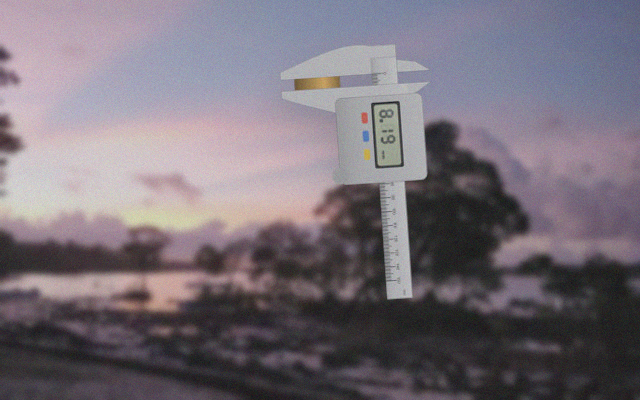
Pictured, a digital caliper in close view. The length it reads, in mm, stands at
8.19 mm
